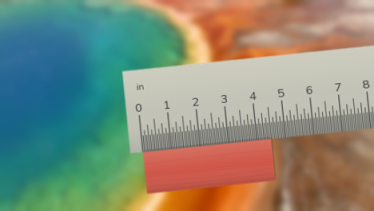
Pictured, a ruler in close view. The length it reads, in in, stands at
4.5 in
